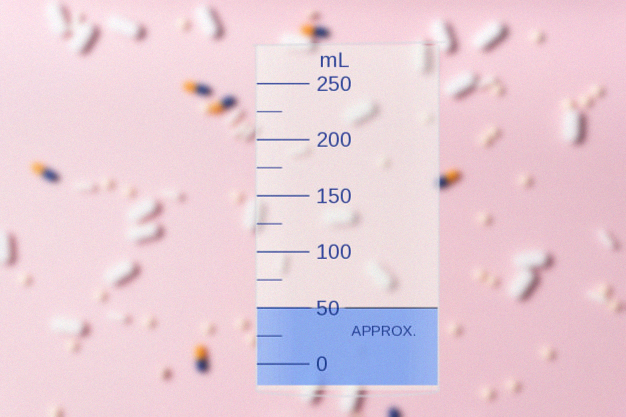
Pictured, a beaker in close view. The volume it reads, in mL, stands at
50 mL
